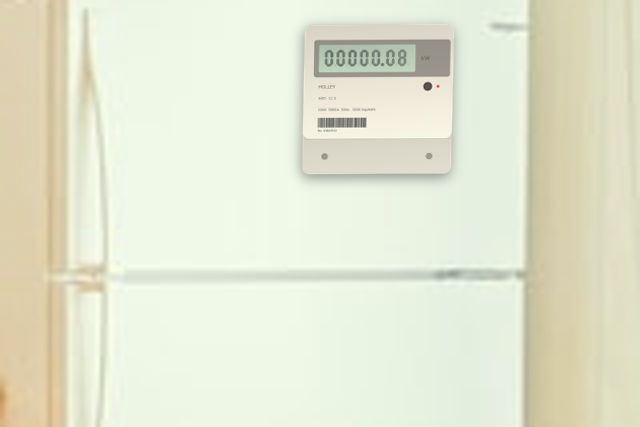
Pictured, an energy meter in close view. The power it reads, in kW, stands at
0.08 kW
